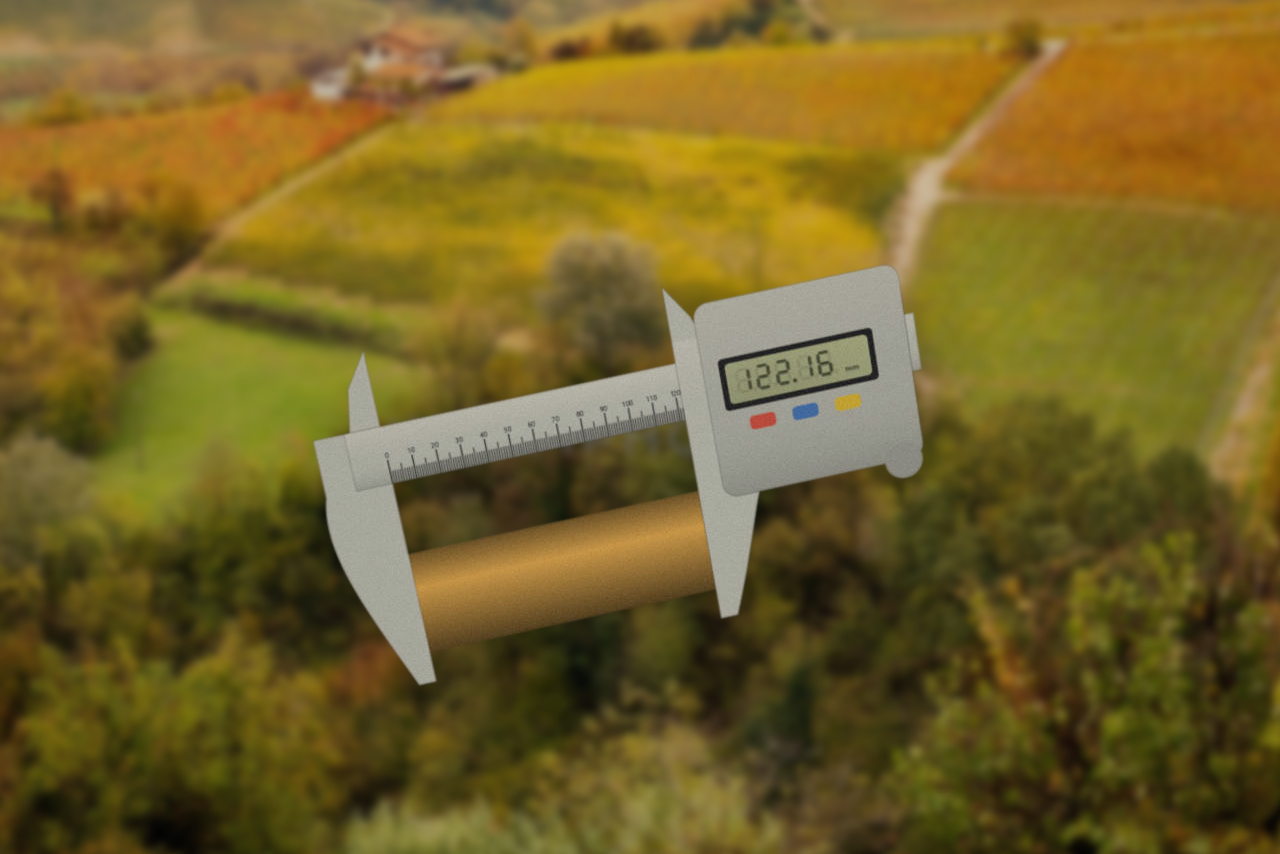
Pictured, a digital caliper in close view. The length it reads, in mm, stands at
122.16 mm
